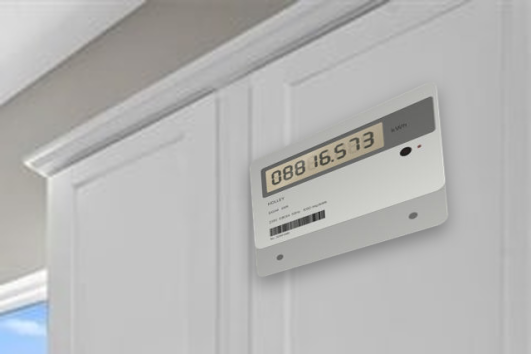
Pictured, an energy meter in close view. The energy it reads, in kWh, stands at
8816.573 kWh
